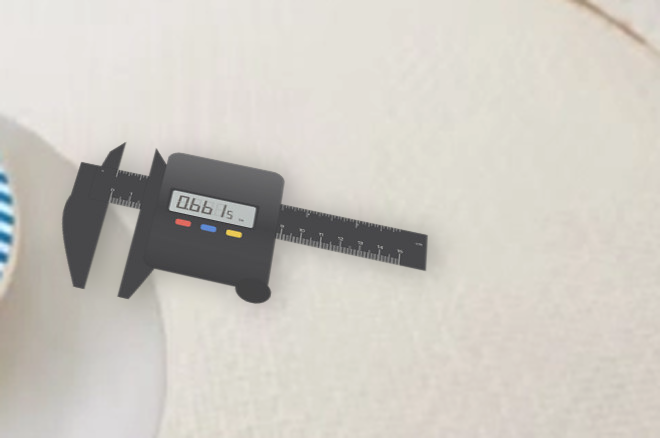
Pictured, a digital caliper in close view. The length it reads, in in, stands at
0.6615 in
